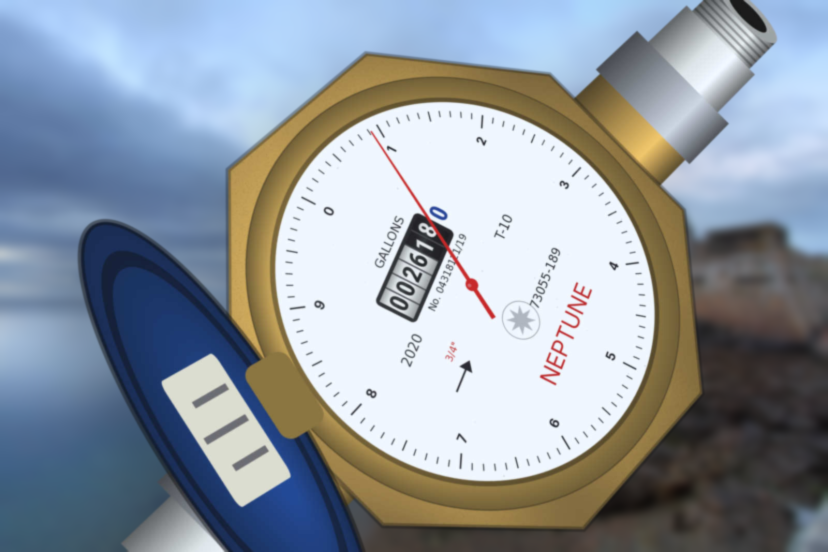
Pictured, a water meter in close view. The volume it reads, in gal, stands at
26180.9 gal
